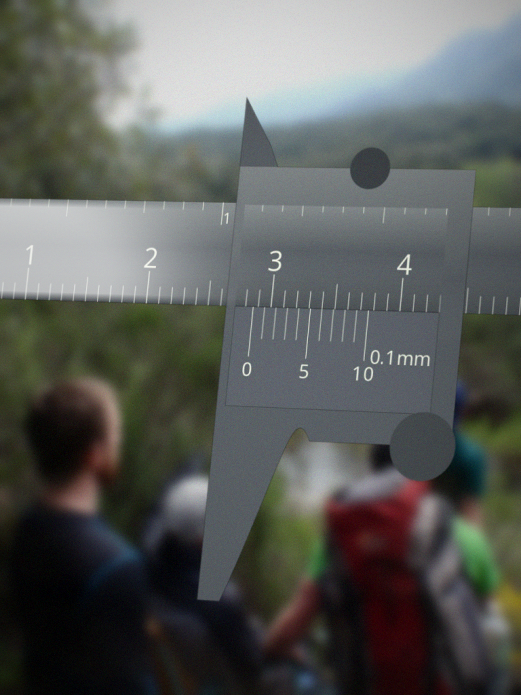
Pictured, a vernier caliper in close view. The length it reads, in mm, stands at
28.6 mm
